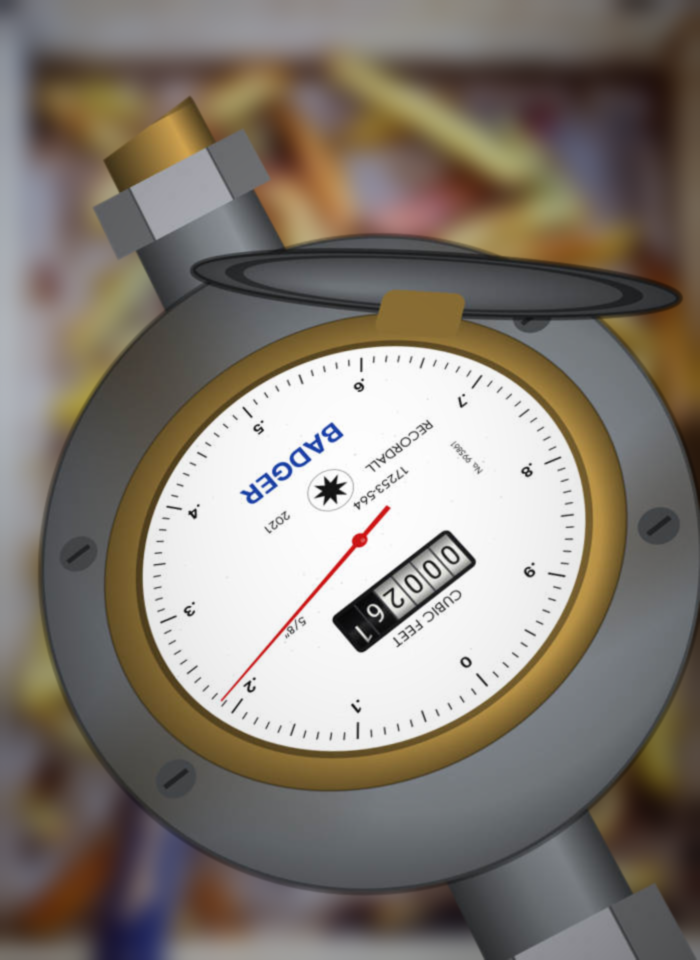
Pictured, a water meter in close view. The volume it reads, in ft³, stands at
261.21 ft³
